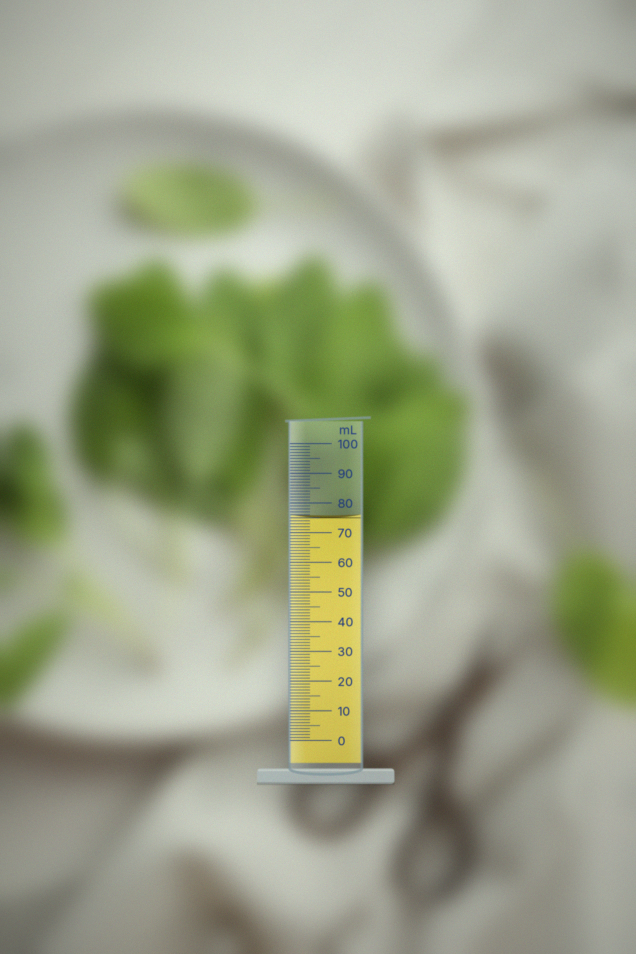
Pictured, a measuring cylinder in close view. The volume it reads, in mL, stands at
75 mL
